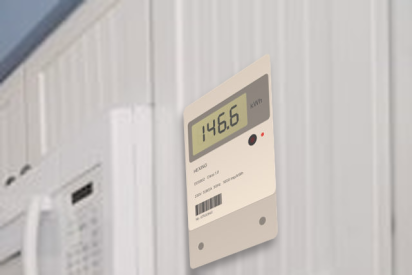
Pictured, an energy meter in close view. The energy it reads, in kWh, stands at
146.6 kWh
